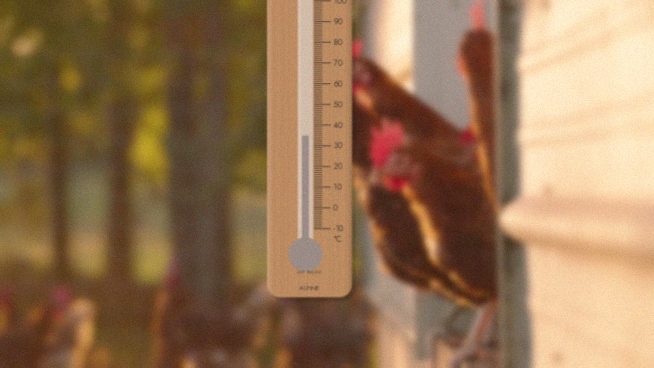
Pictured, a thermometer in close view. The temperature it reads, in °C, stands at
35 °C
